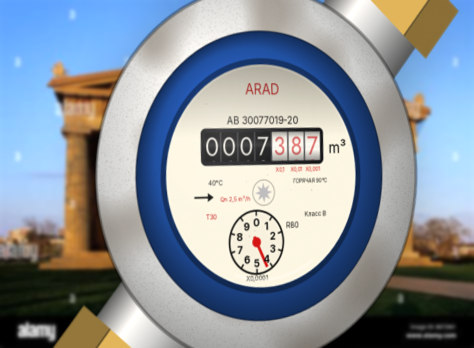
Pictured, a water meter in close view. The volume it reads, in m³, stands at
7.3874 m³
